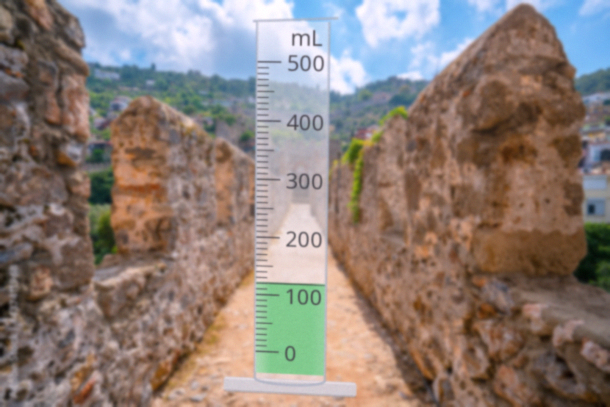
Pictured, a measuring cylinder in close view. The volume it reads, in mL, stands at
120 mL
